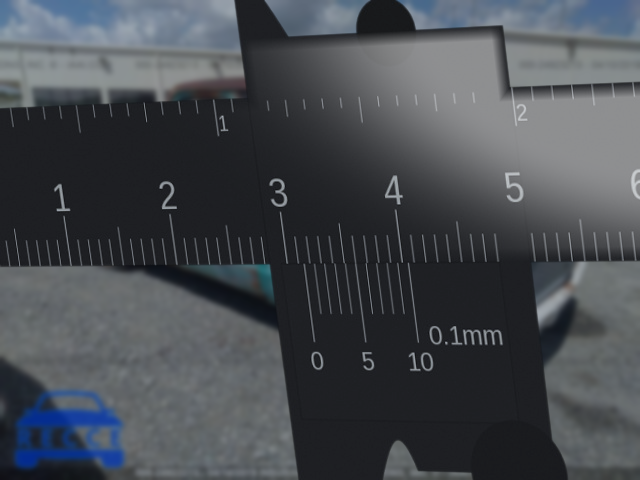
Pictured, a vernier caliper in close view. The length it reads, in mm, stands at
31.5 mm
